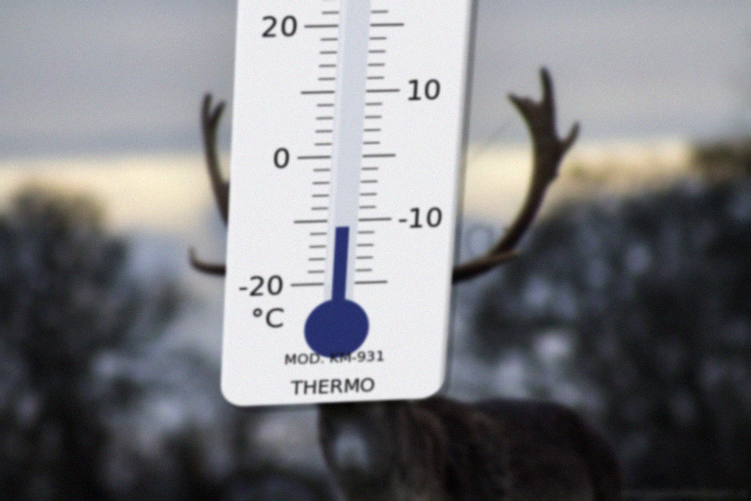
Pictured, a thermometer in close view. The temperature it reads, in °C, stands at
-11 °C
